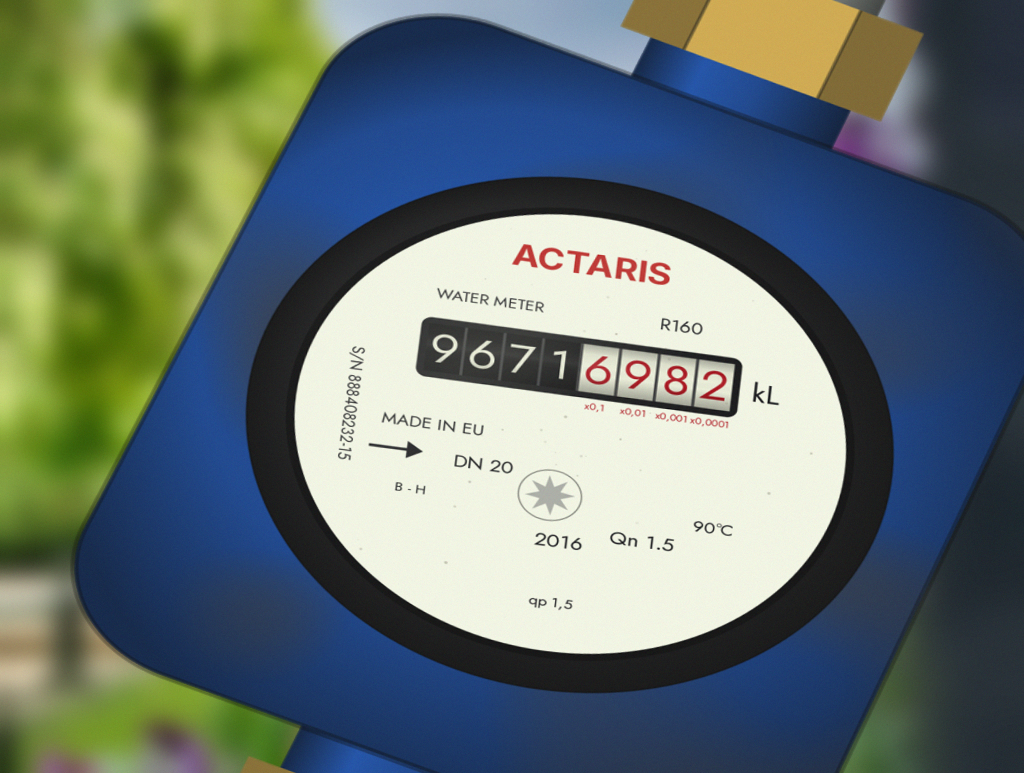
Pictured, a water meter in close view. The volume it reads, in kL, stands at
9671.6982 kL
